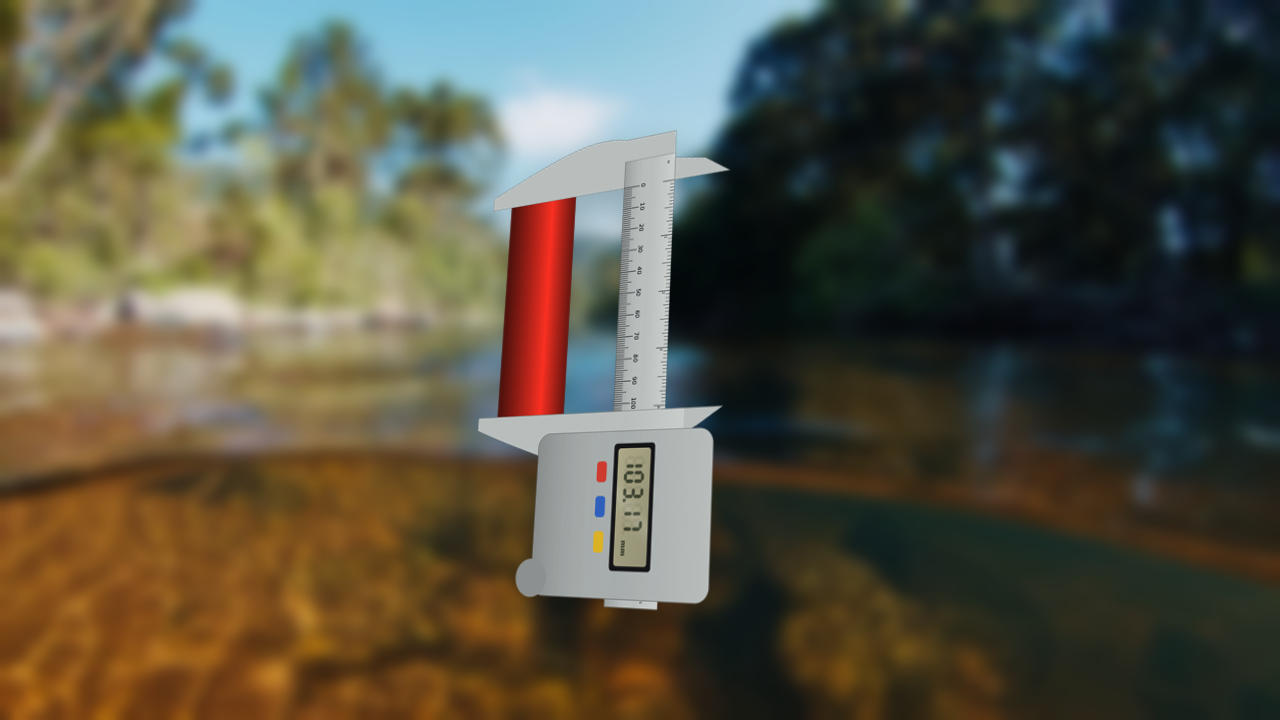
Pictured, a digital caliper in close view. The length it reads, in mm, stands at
103.17 mm
